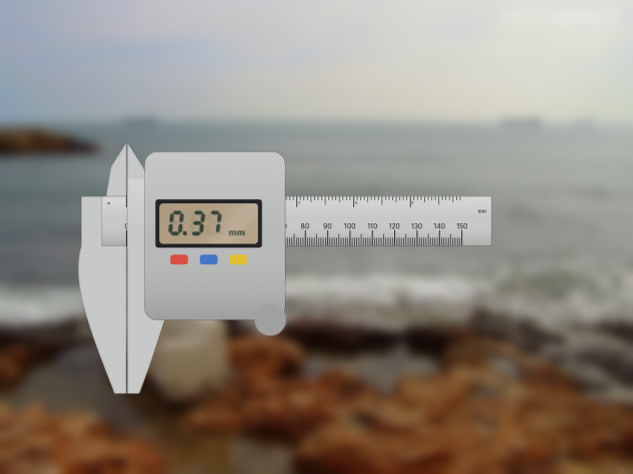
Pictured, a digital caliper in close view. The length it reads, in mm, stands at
0.37 mm
